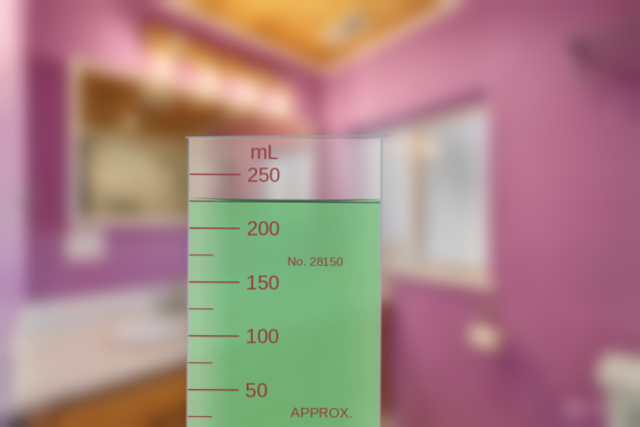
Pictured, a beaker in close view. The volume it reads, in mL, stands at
225 mL
